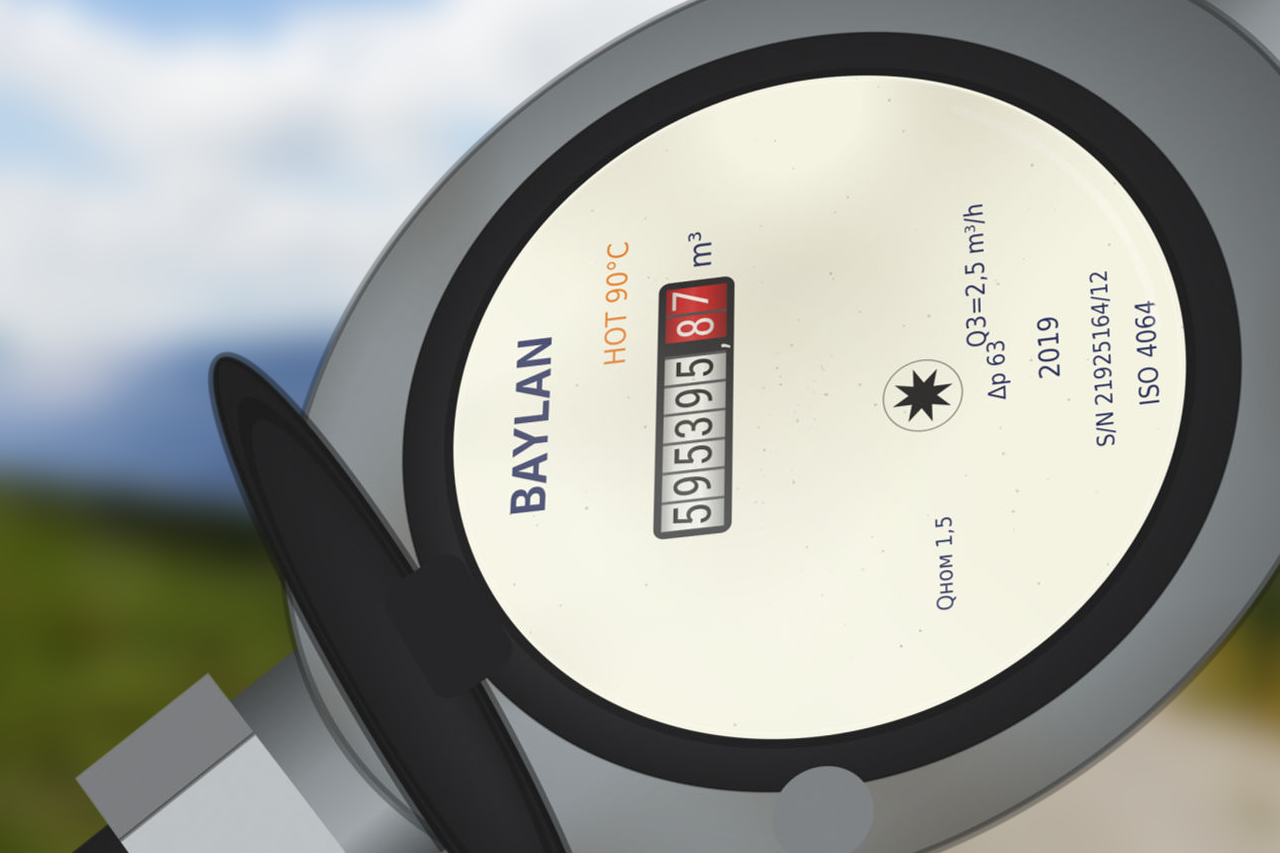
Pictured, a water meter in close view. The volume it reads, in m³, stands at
595395.87 m³
